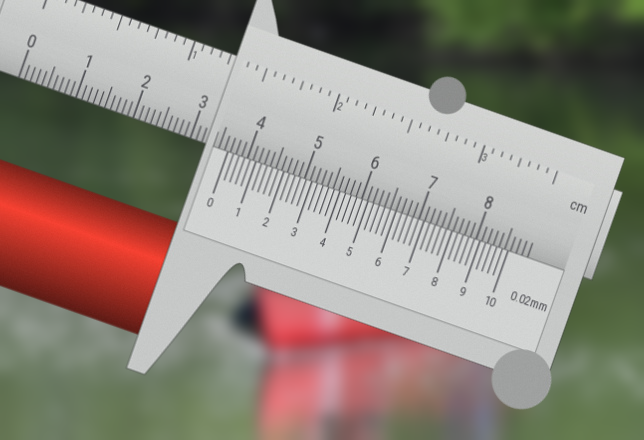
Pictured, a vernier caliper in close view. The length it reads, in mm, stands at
36.6 mm
